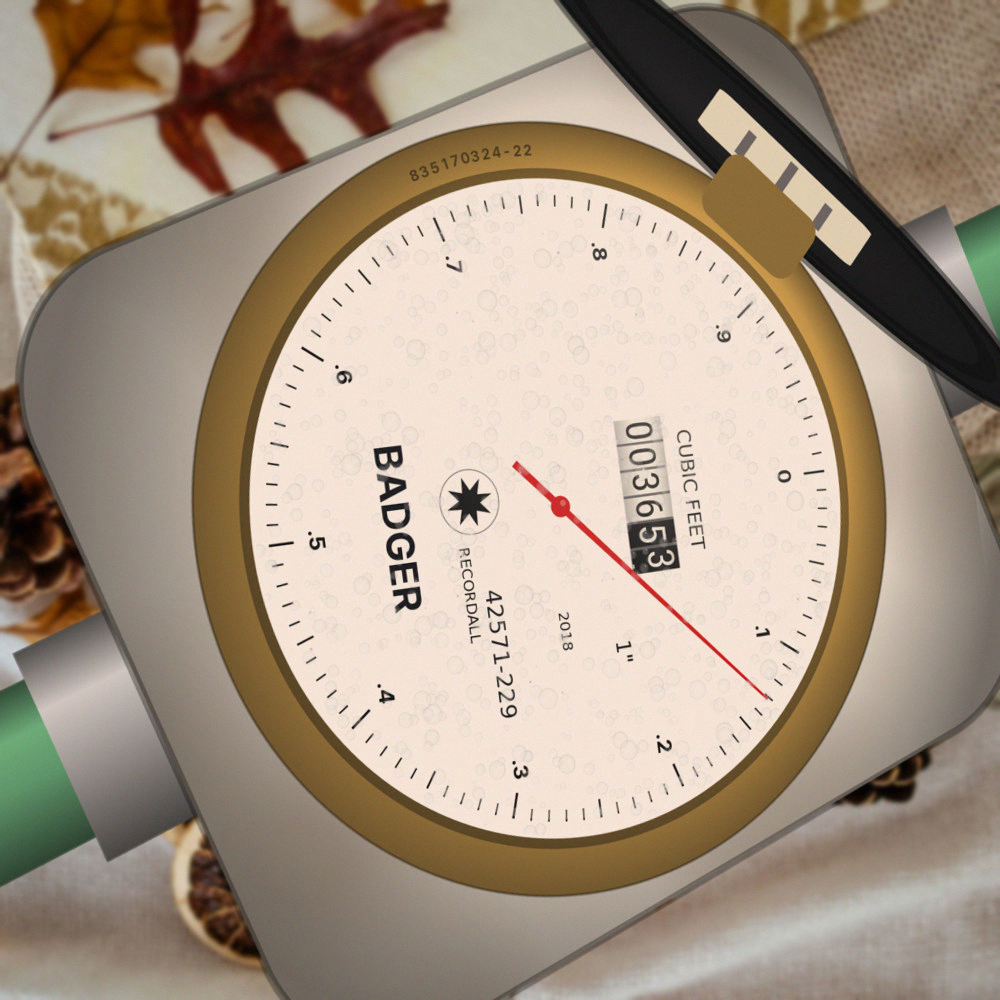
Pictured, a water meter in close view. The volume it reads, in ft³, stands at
3653.13 ft³
